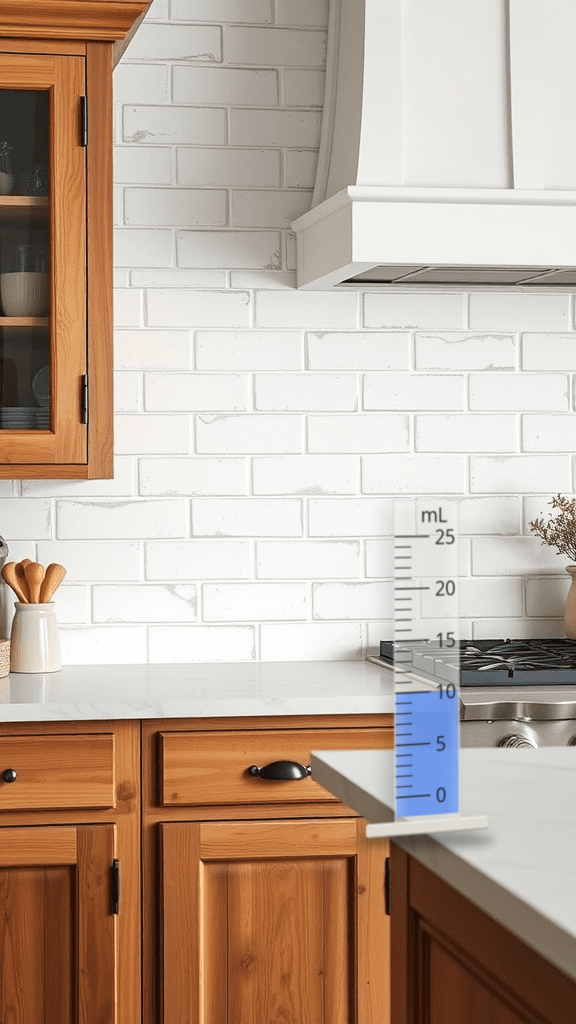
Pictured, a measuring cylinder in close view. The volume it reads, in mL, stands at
10 mL
